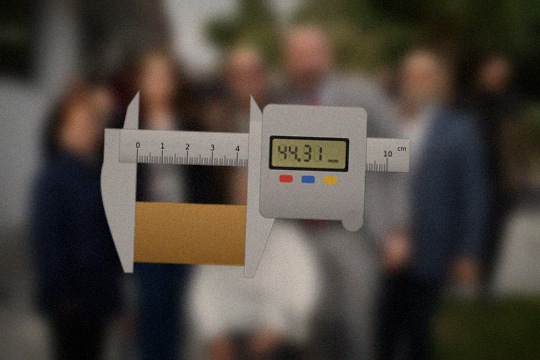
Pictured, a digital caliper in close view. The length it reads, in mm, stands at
44.31 mm
